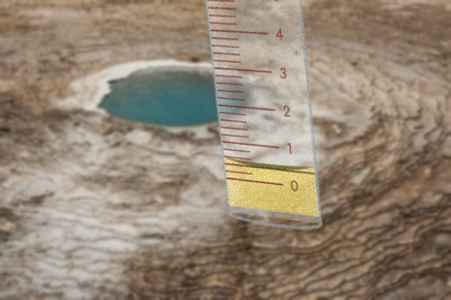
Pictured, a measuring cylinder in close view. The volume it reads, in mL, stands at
0.4 mL
